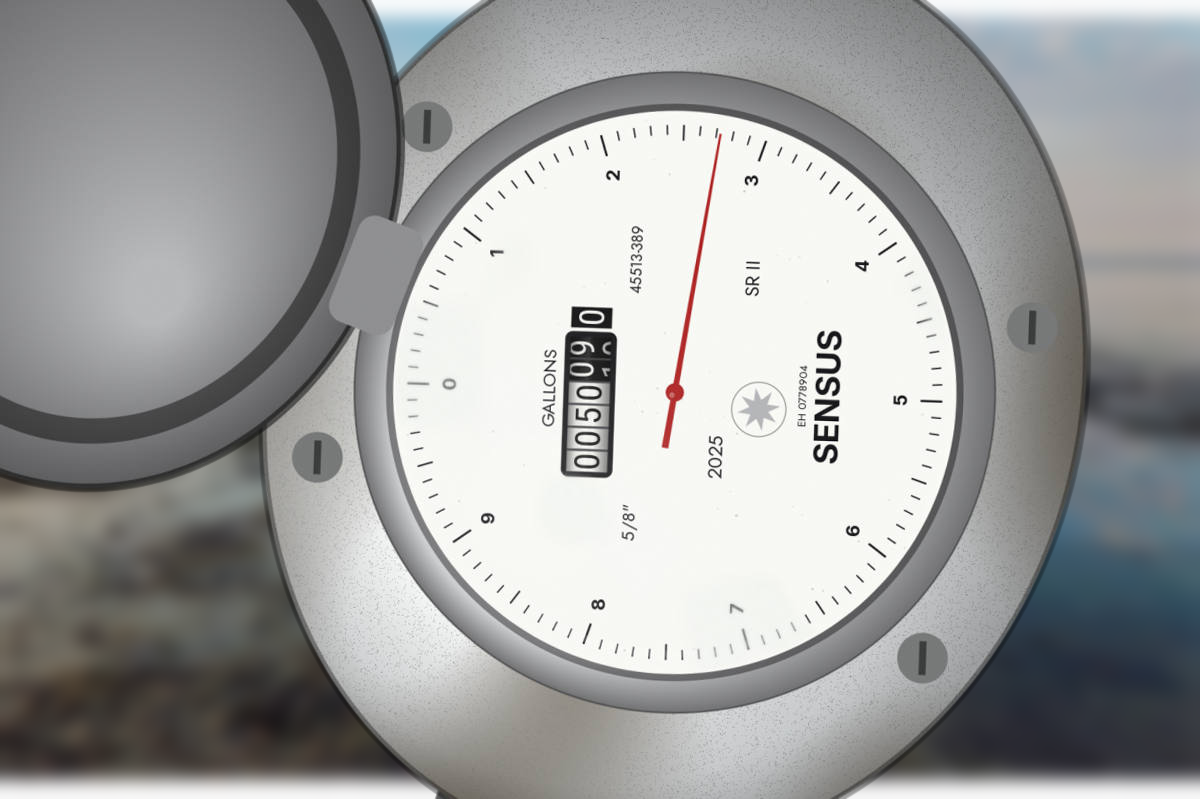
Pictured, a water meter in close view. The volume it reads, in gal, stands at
50092.7 gal
